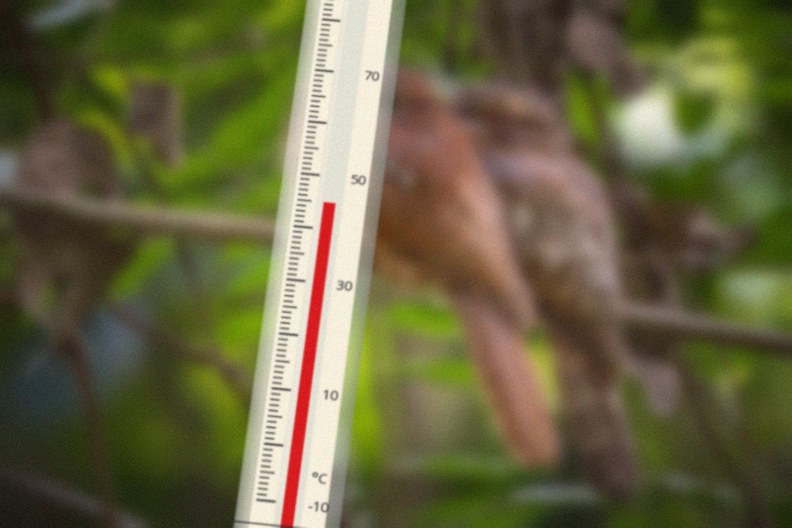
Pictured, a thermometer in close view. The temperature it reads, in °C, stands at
45 °C
